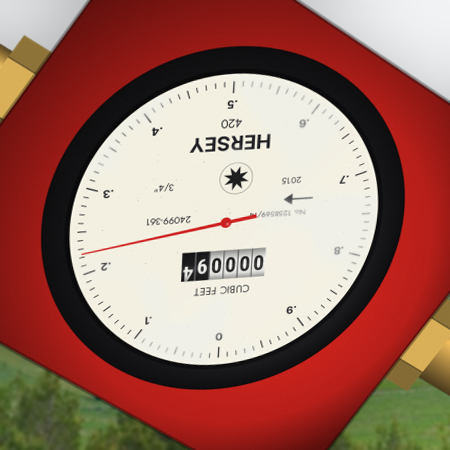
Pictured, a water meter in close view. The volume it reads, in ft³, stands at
94.22 ft³
